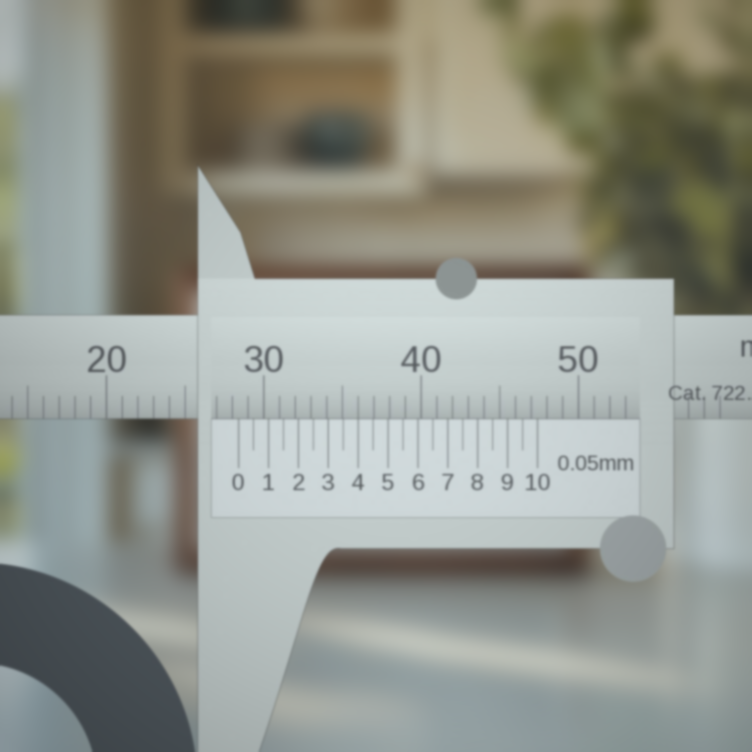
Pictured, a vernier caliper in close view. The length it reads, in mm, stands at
28.4 mm
